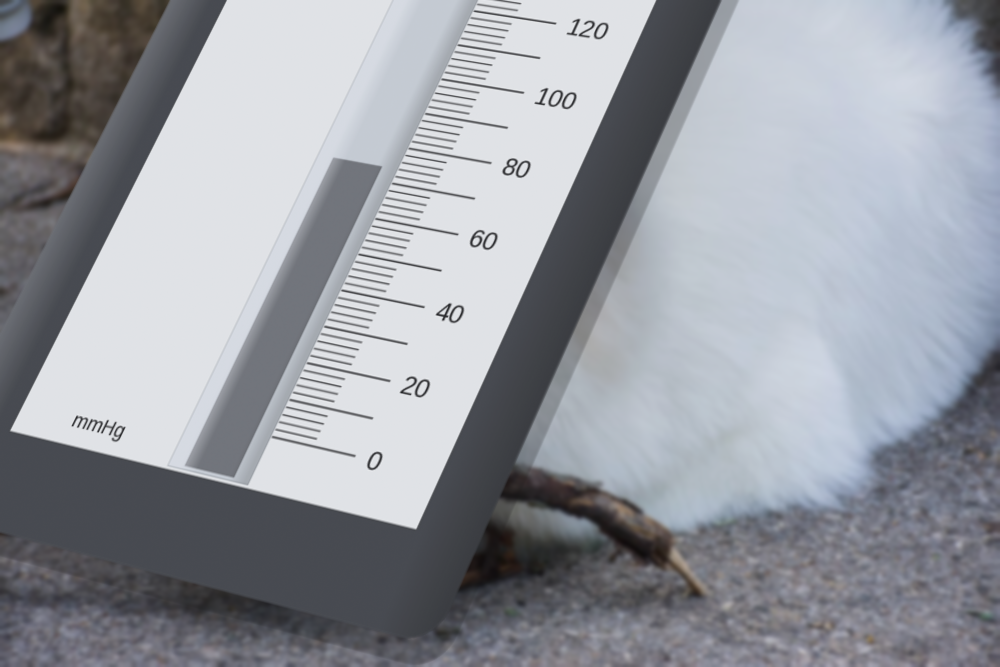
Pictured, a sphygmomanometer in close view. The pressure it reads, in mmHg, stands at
74 mmHg
